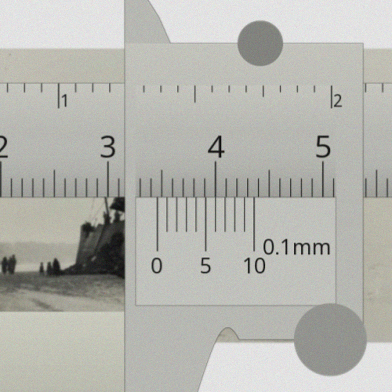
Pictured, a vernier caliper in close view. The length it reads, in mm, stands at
34.6 mm
